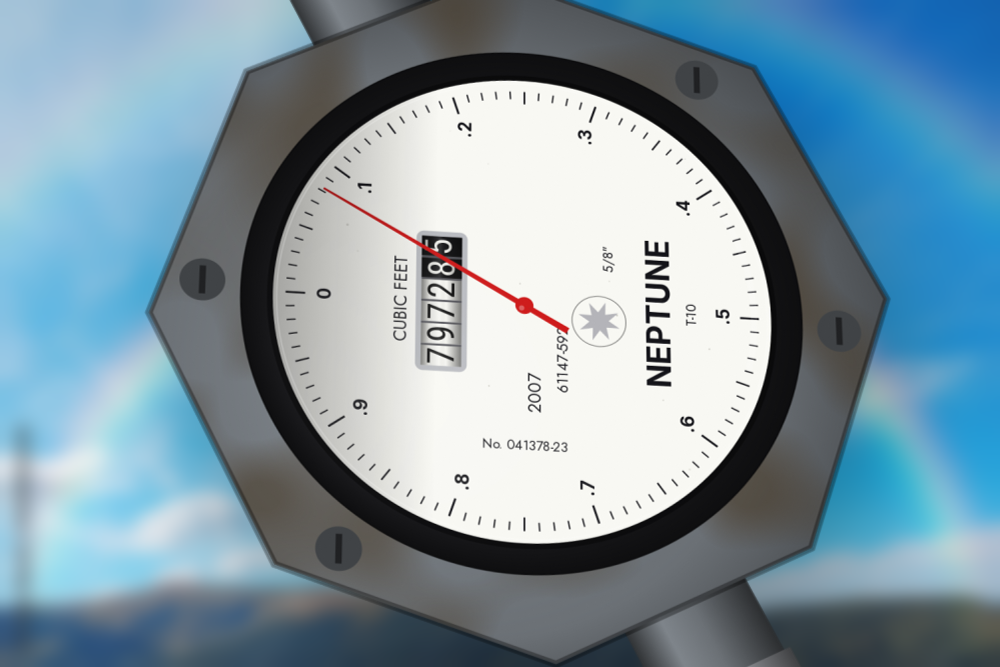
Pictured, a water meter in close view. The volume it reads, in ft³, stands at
797285.08 ft³
